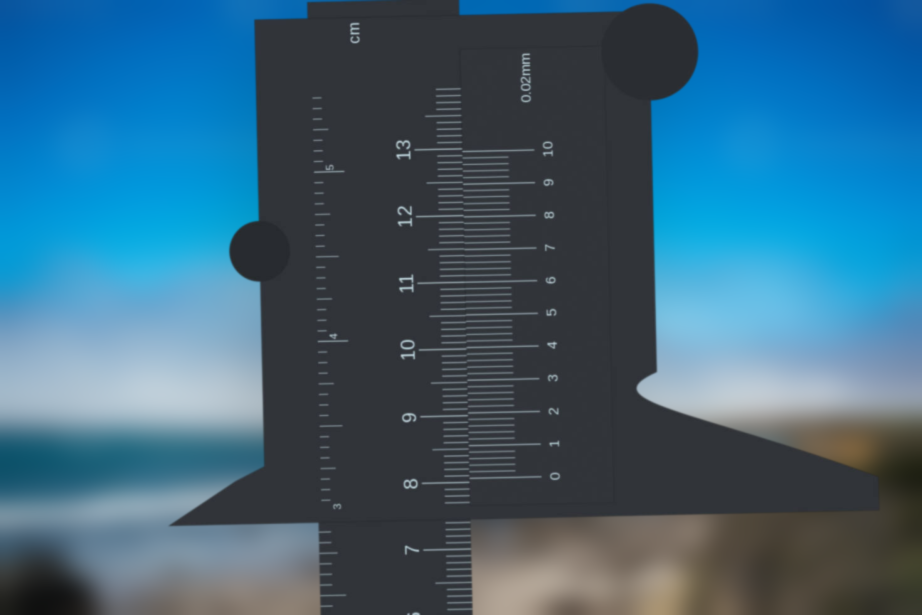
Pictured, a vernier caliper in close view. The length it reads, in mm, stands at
80.6 mm
